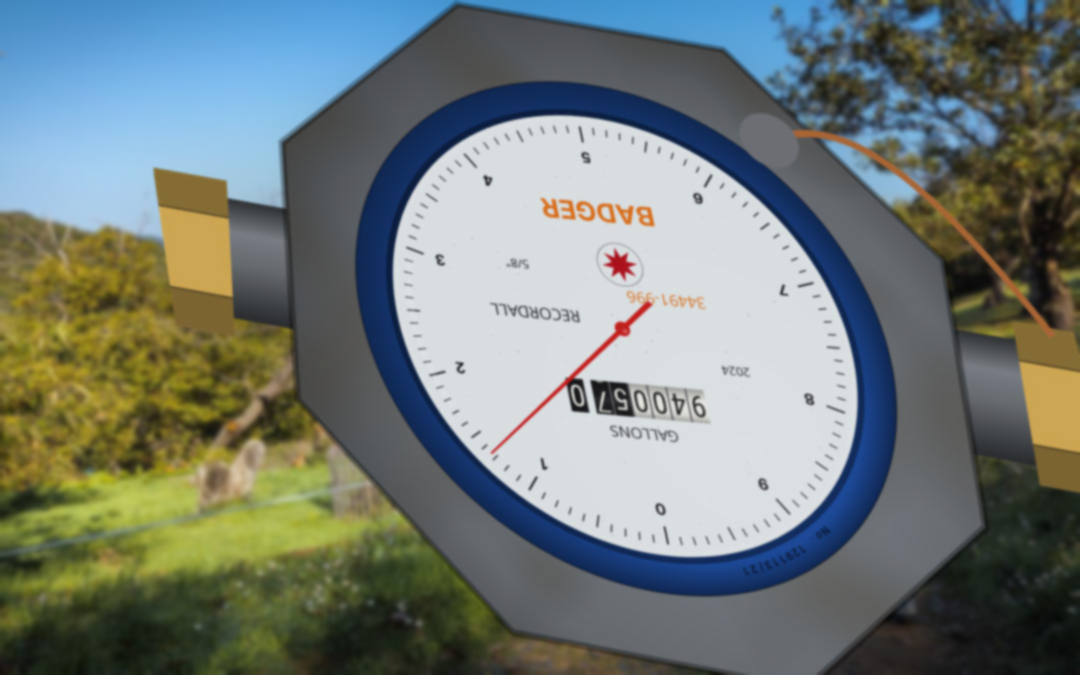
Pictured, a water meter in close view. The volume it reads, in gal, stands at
9400571.3 gal
